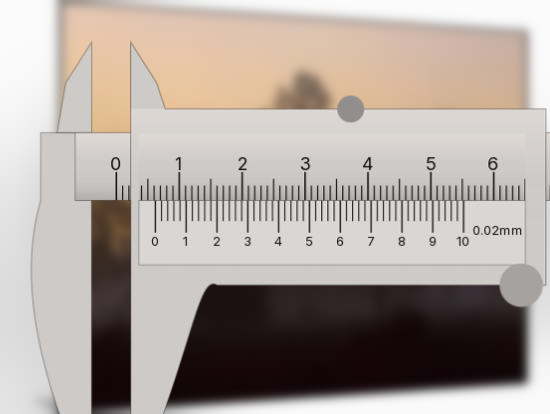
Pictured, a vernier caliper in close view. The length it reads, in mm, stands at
6.2 mm
